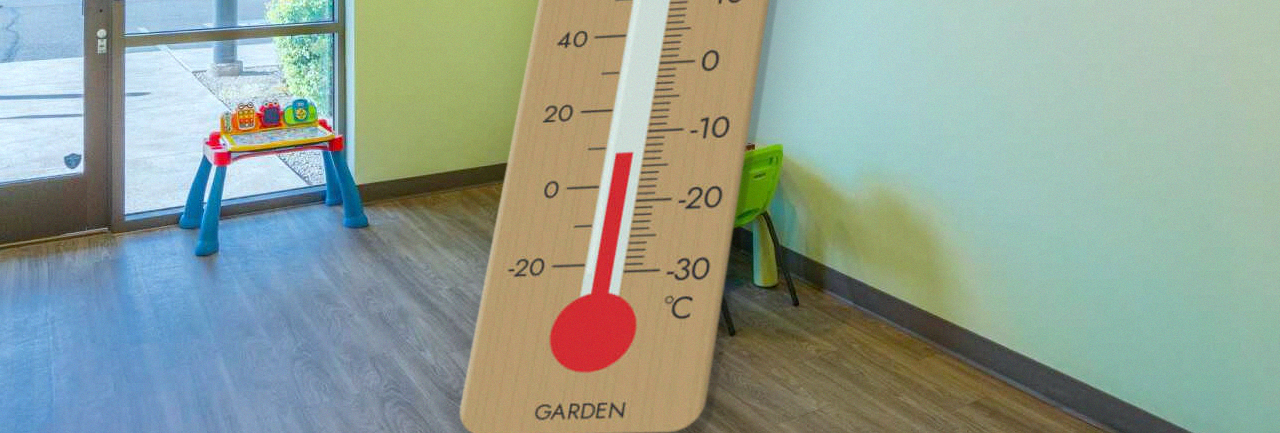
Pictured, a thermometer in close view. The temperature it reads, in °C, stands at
-13 °C
